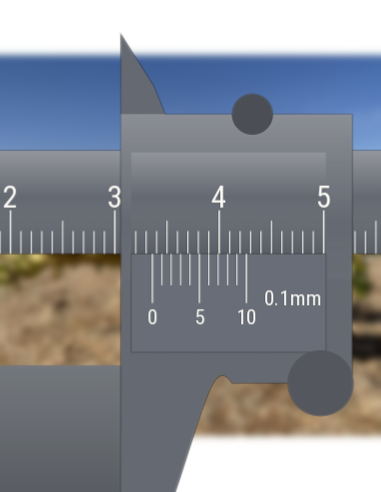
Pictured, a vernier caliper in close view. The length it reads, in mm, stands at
33.6 mm
